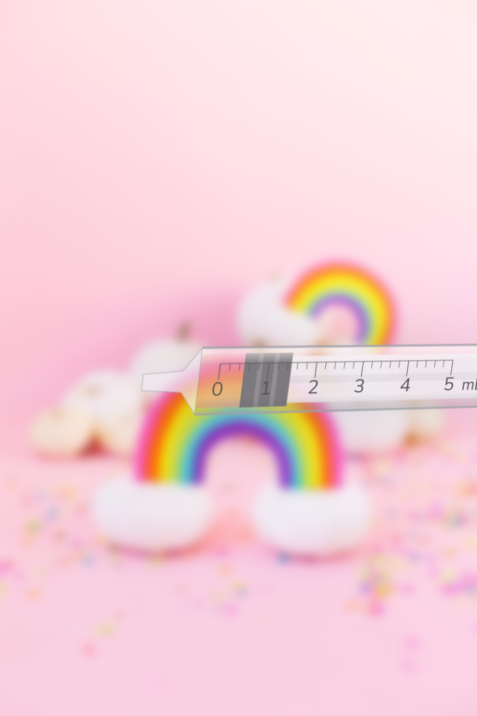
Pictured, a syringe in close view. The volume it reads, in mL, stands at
0.5 mL
